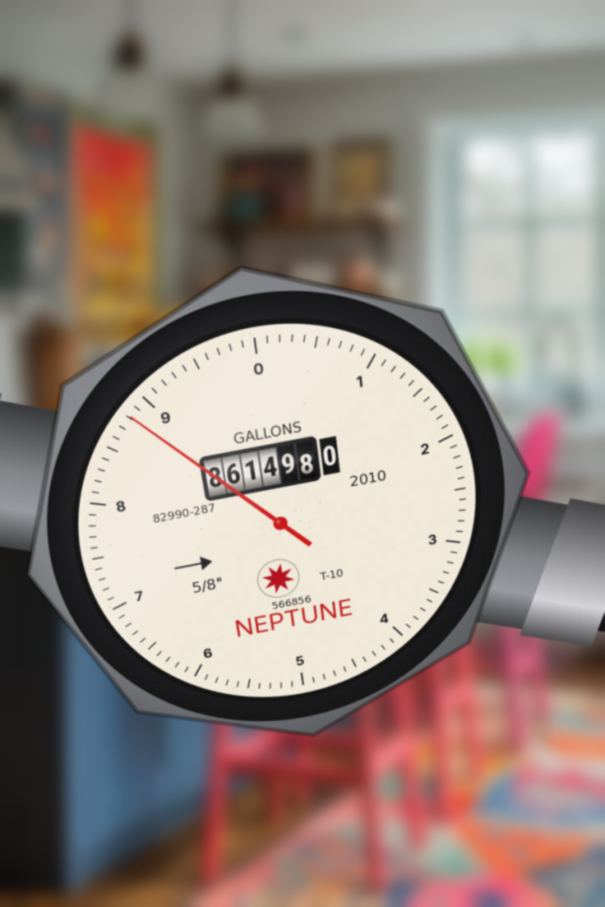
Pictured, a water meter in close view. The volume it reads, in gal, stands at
8614978.8 gal
